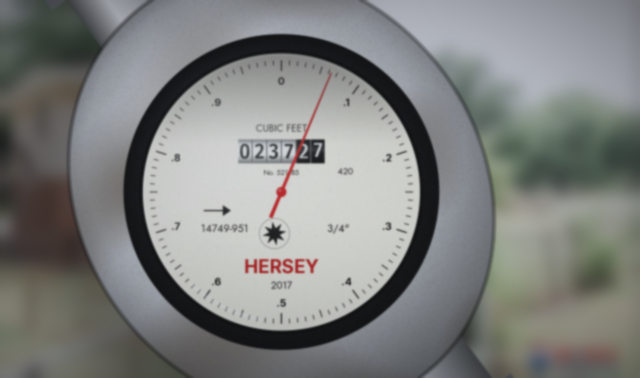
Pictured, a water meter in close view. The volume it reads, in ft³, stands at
23727.06 ft³
